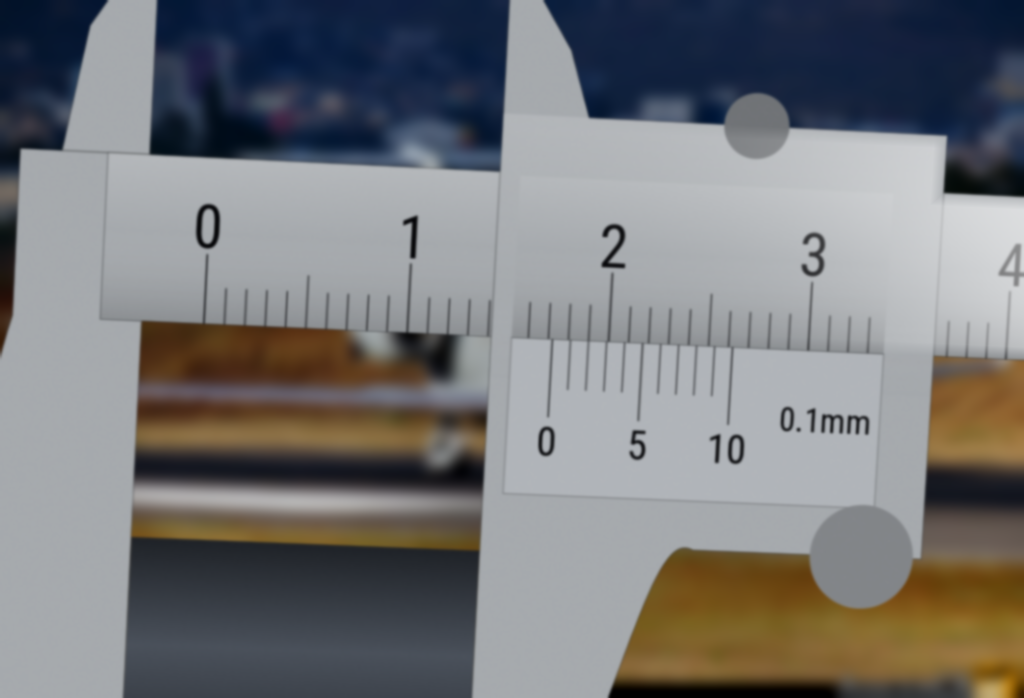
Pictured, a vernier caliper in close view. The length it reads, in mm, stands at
17.2 mm
